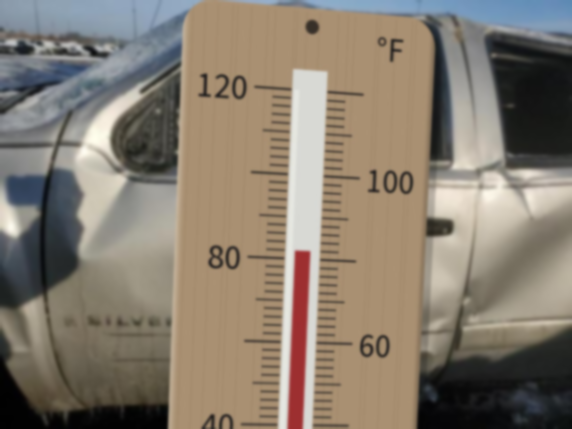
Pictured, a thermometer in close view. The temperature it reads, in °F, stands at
82 °F
